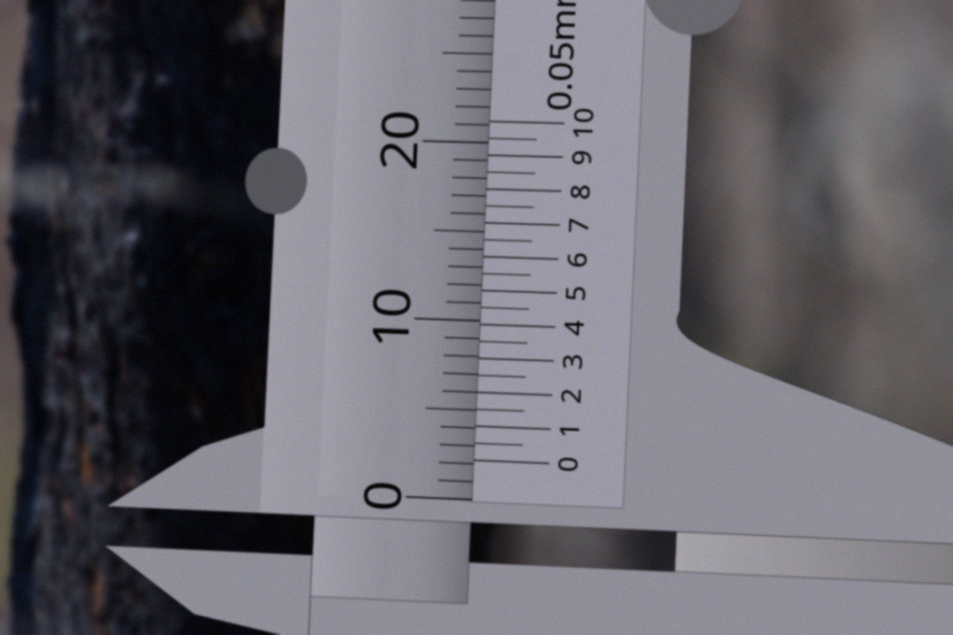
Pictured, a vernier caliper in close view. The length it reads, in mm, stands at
2.2 mm
